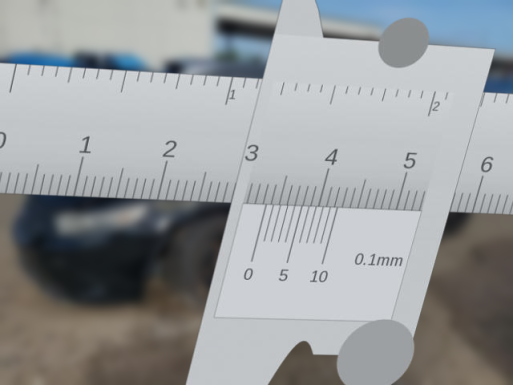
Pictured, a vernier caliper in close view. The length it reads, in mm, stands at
33.4 mm
